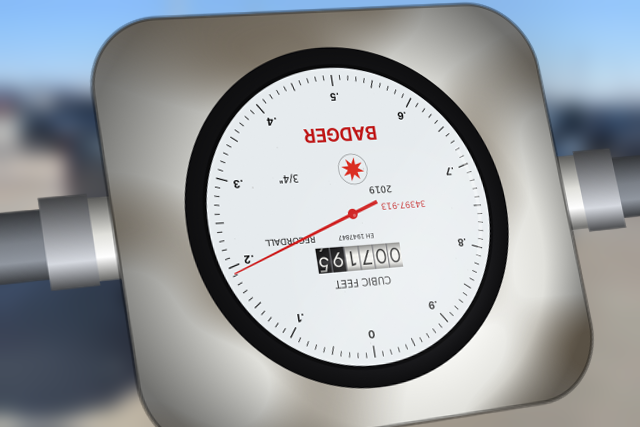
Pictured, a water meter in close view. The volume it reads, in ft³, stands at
7195.19 ft³
